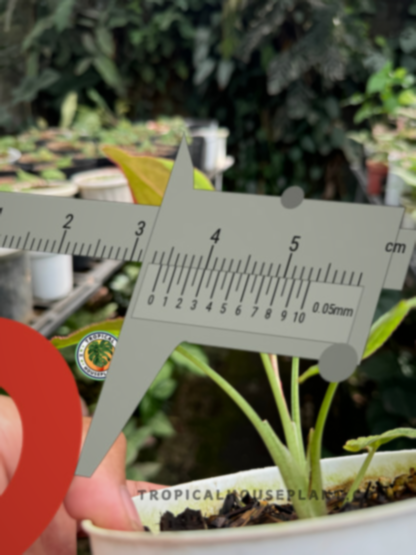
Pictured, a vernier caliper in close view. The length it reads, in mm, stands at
34.2 mm
